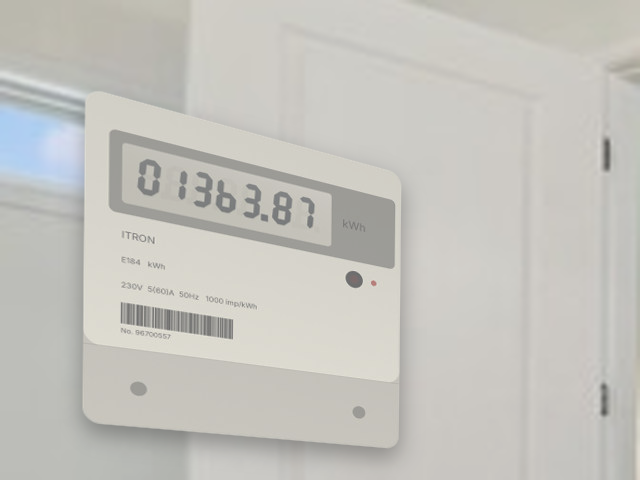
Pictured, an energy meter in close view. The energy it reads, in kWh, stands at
1363.87 kWh
